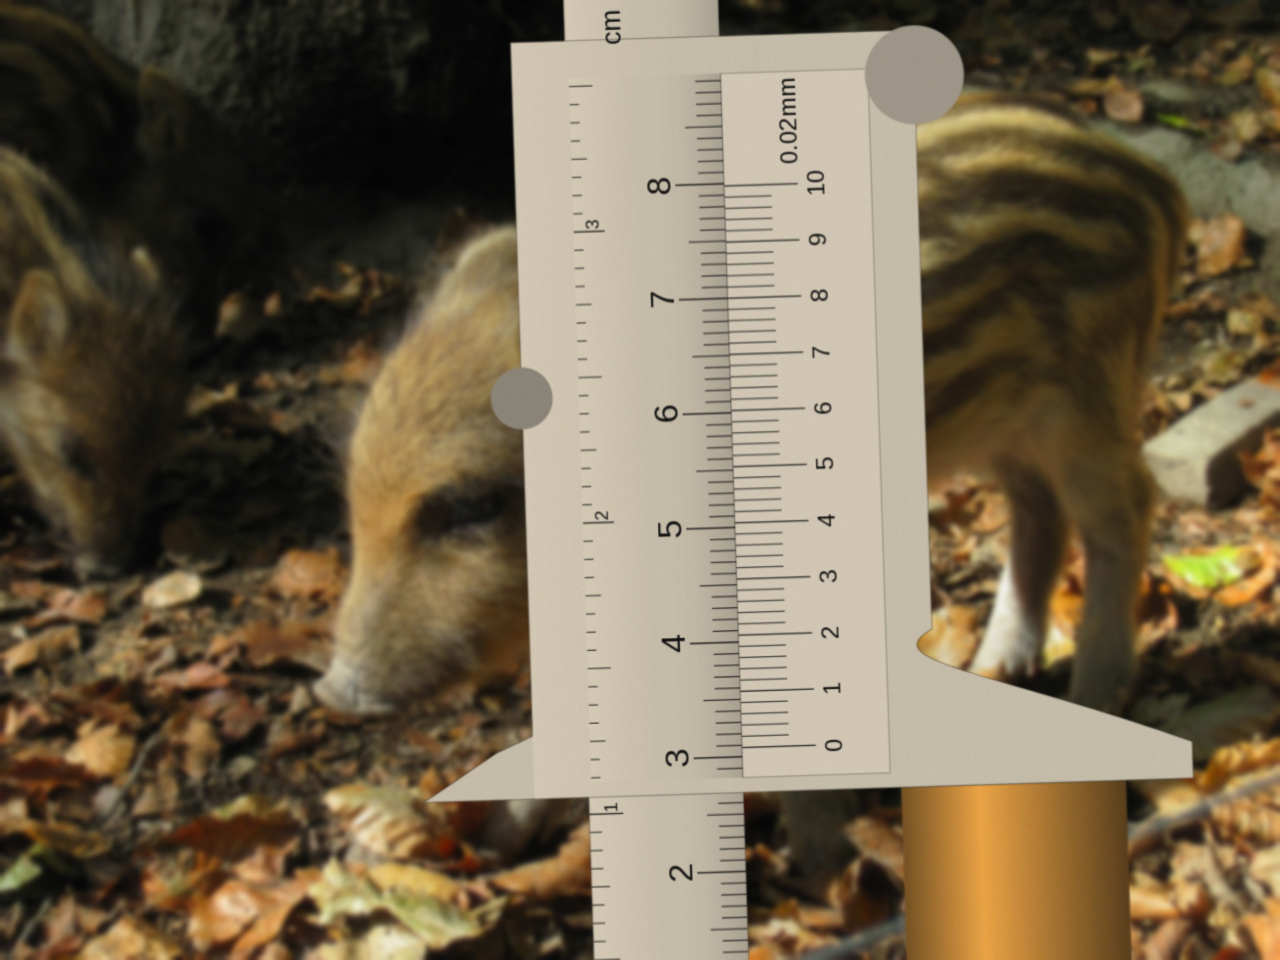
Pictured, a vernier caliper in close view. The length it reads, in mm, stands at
30.8 mm
